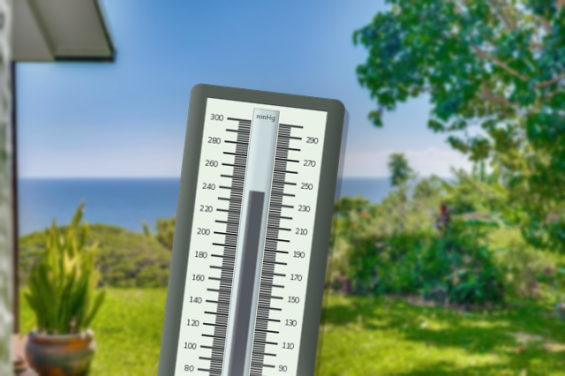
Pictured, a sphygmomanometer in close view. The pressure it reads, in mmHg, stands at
240 mmHg
